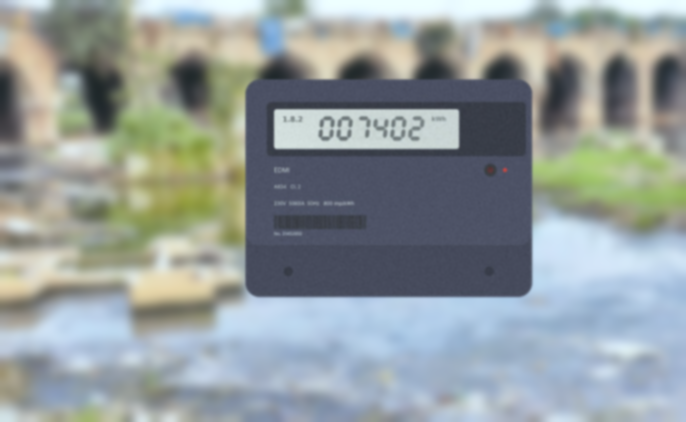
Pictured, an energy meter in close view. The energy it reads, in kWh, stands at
7402 kWh
